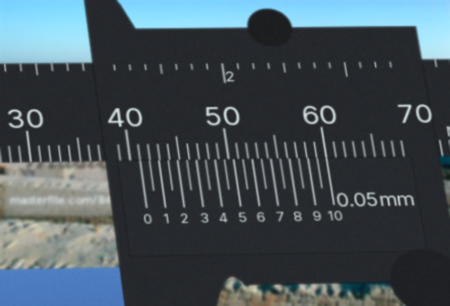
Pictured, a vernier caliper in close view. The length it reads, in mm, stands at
41.0 mm
